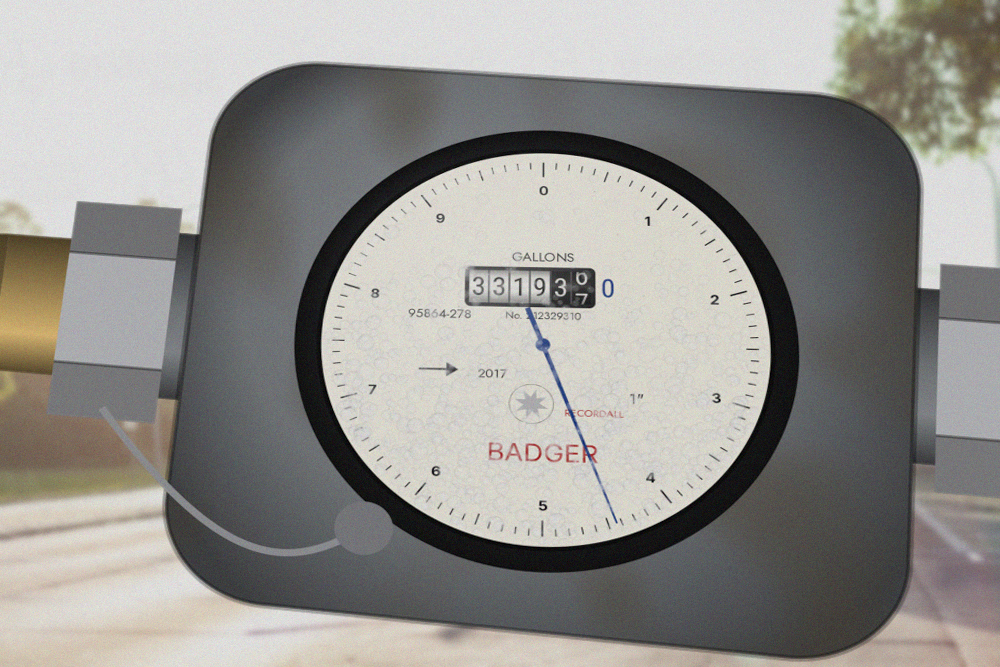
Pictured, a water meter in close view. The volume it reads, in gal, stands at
3319364.4 gal
